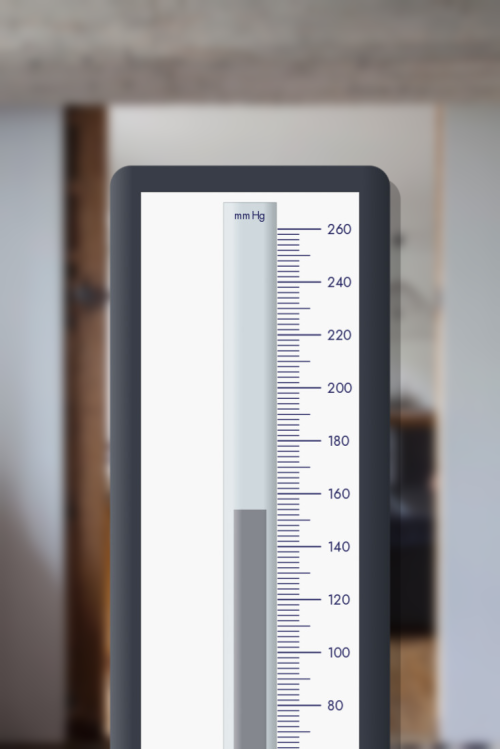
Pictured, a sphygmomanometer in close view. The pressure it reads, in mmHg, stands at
154 mmHg
